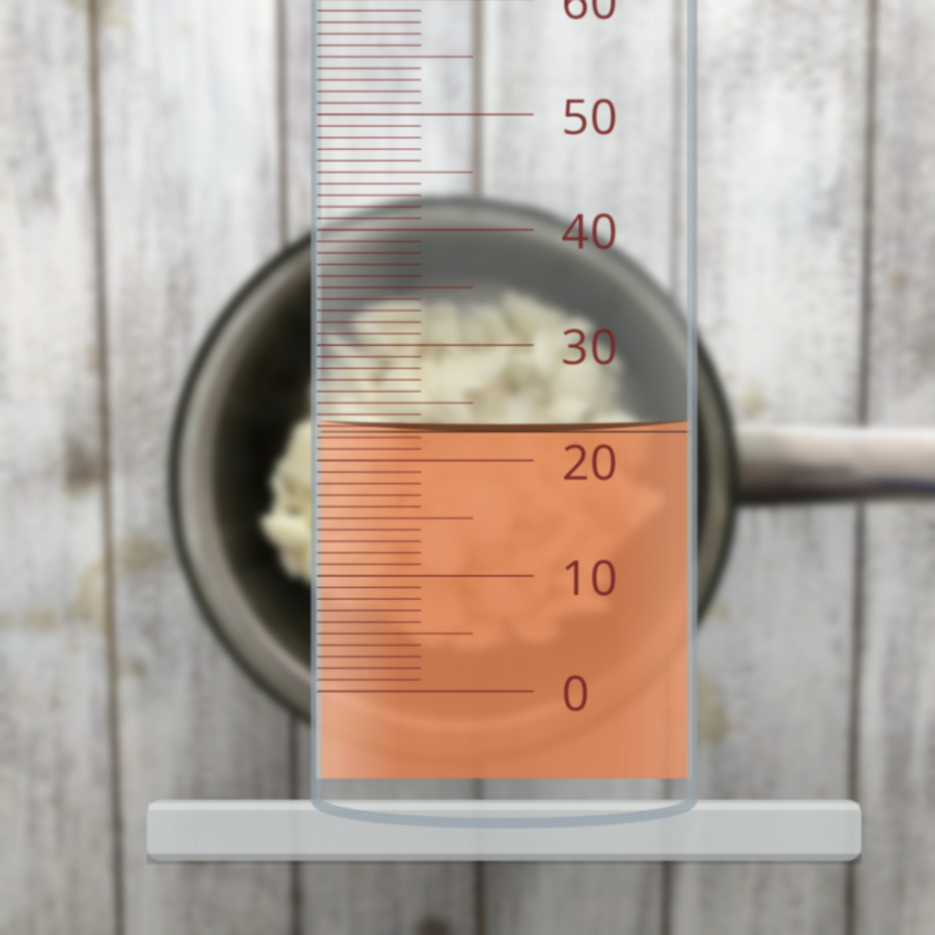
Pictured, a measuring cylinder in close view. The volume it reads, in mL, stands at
22.5 mL
